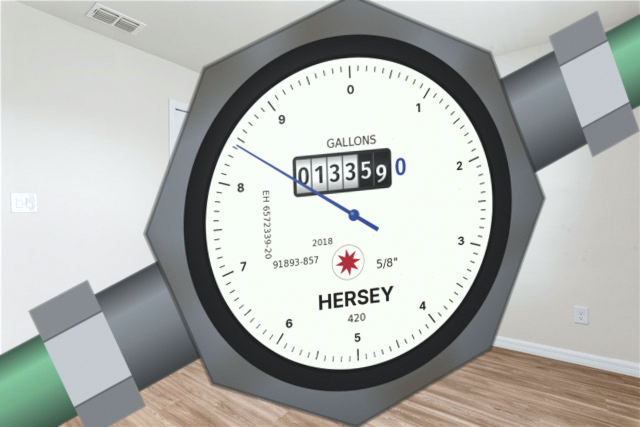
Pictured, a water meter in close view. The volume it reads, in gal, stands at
133588.4 gal
